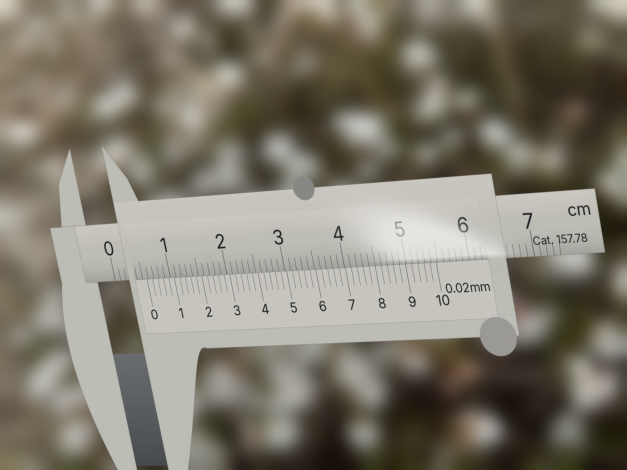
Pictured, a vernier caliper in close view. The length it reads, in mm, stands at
5.8 mm
